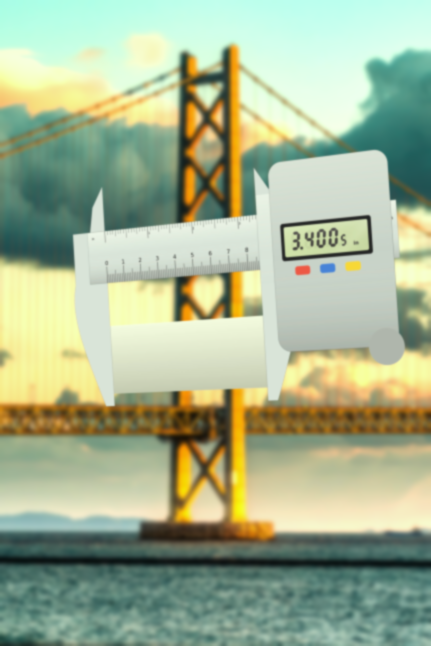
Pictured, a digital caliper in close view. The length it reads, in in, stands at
3.4005 in
